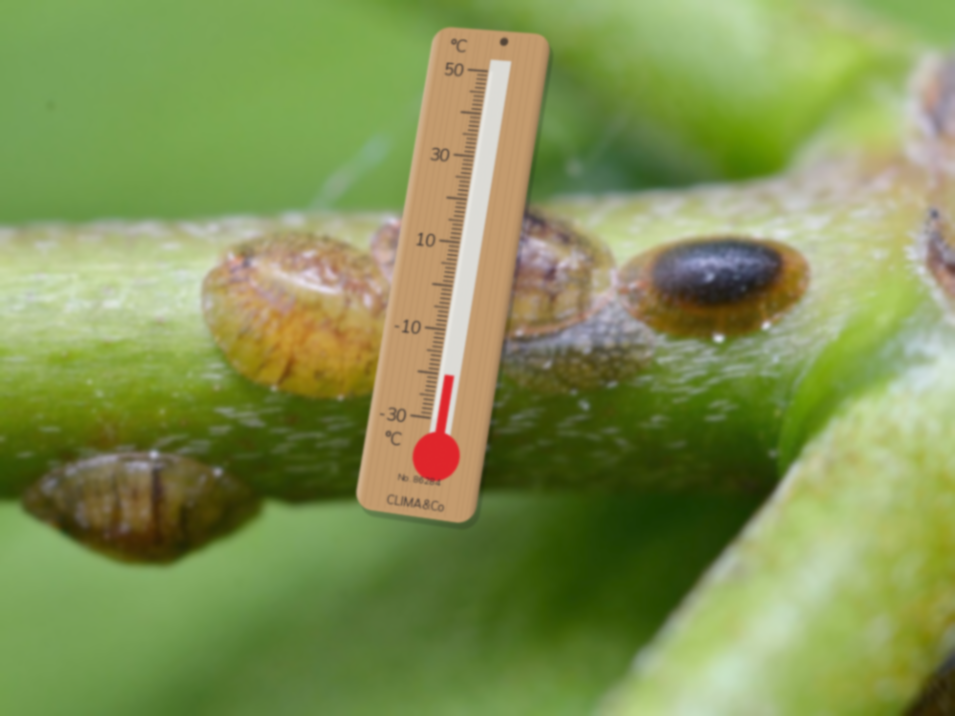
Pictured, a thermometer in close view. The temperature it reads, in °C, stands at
-20 °C
